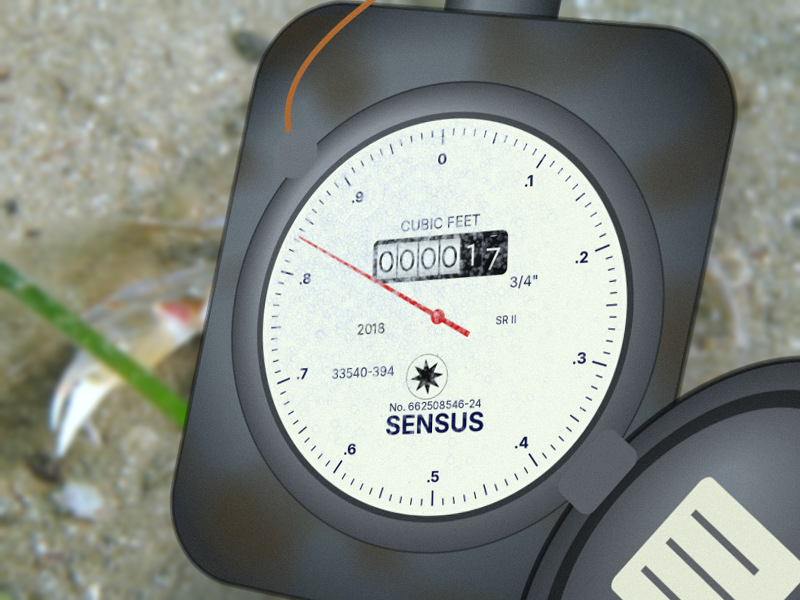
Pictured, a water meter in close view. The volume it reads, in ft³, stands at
16.83 ft³
